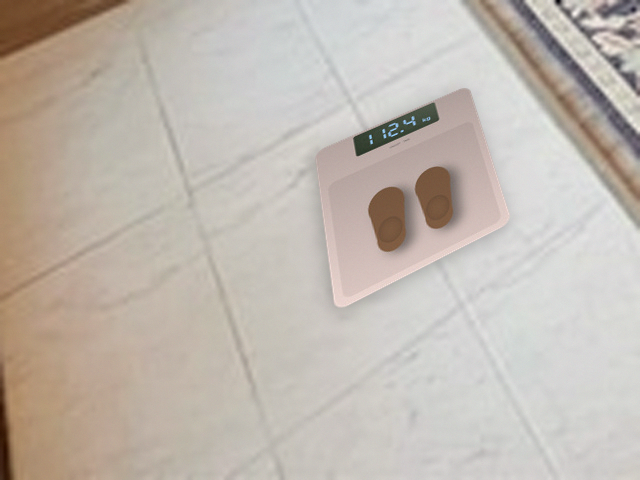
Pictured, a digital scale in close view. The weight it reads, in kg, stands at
112.4 kg
